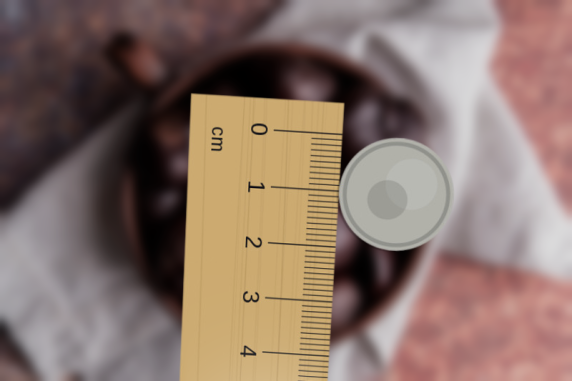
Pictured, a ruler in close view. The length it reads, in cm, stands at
2 cm
